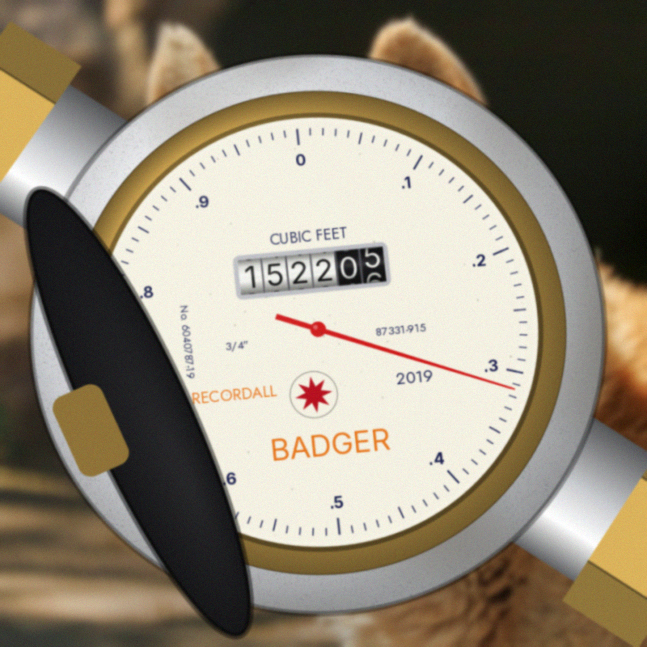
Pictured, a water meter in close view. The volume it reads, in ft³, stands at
152205.31 ft³
